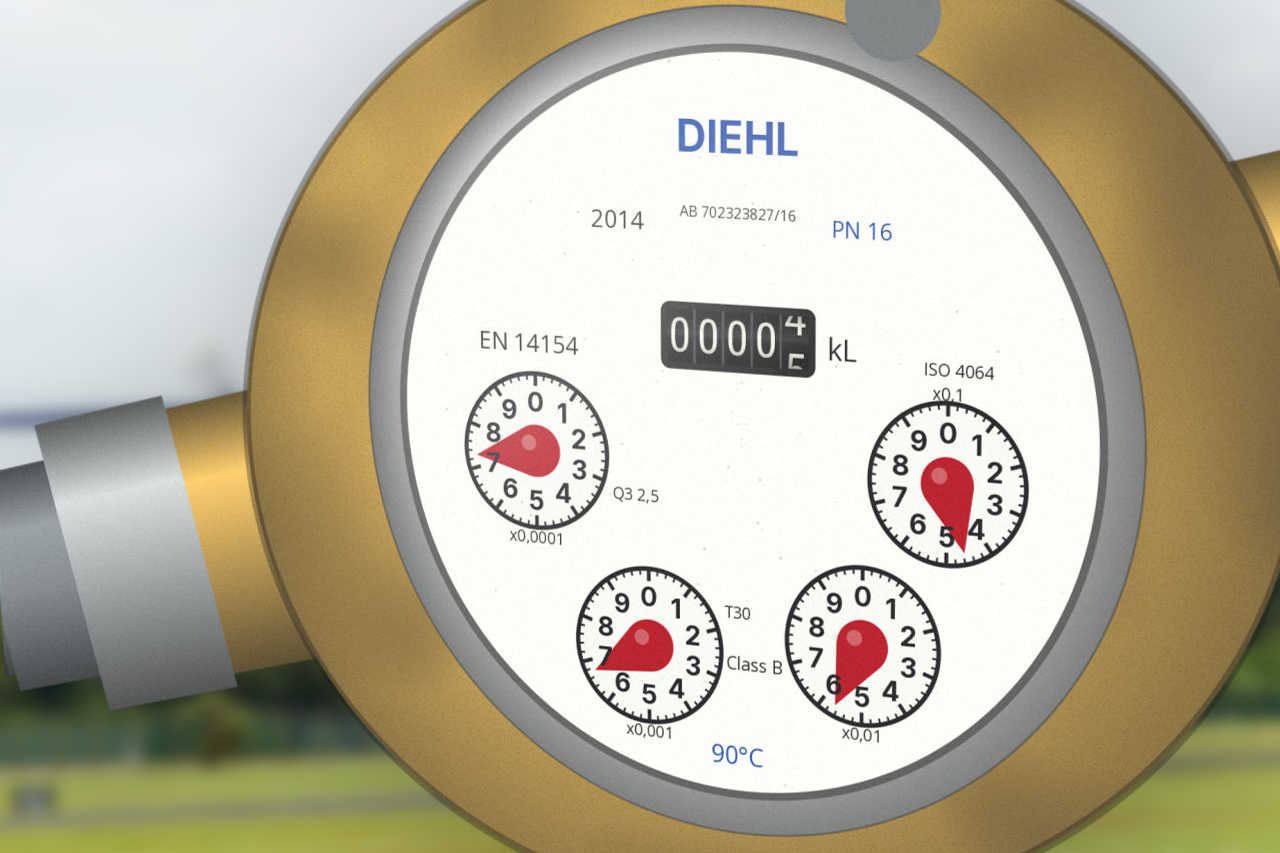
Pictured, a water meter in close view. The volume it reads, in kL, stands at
4.4567 kL
